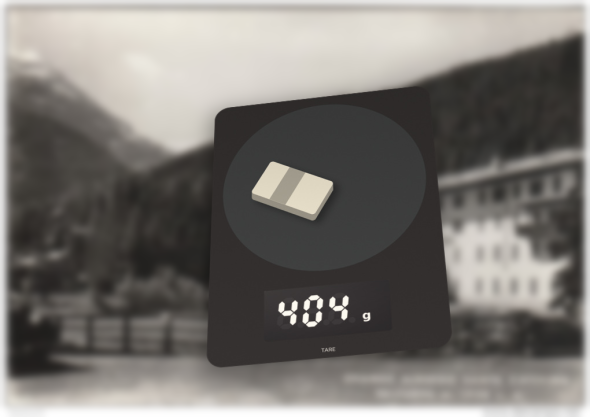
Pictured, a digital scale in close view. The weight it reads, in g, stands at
404 g
